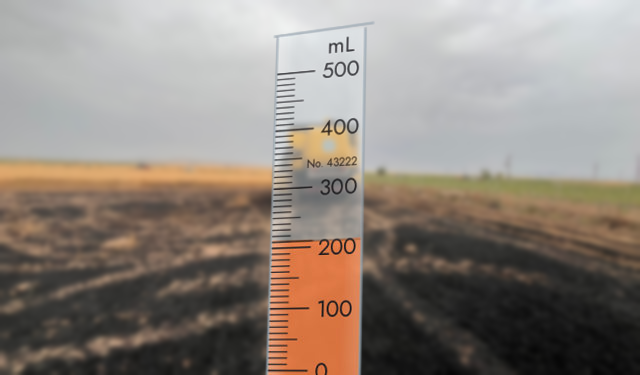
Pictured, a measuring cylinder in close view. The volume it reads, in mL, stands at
210 mL
